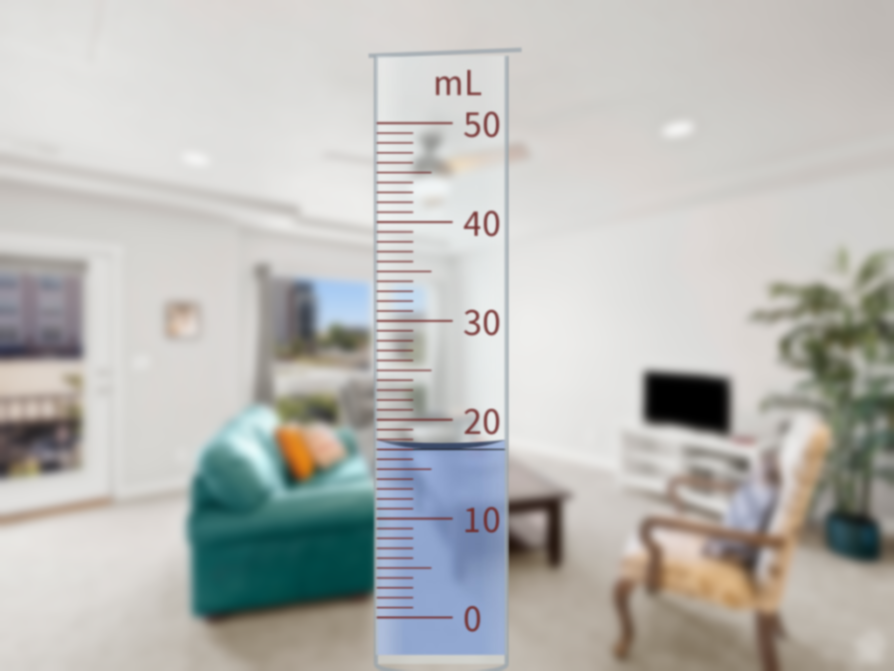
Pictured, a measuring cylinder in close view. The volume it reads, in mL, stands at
17 mL
